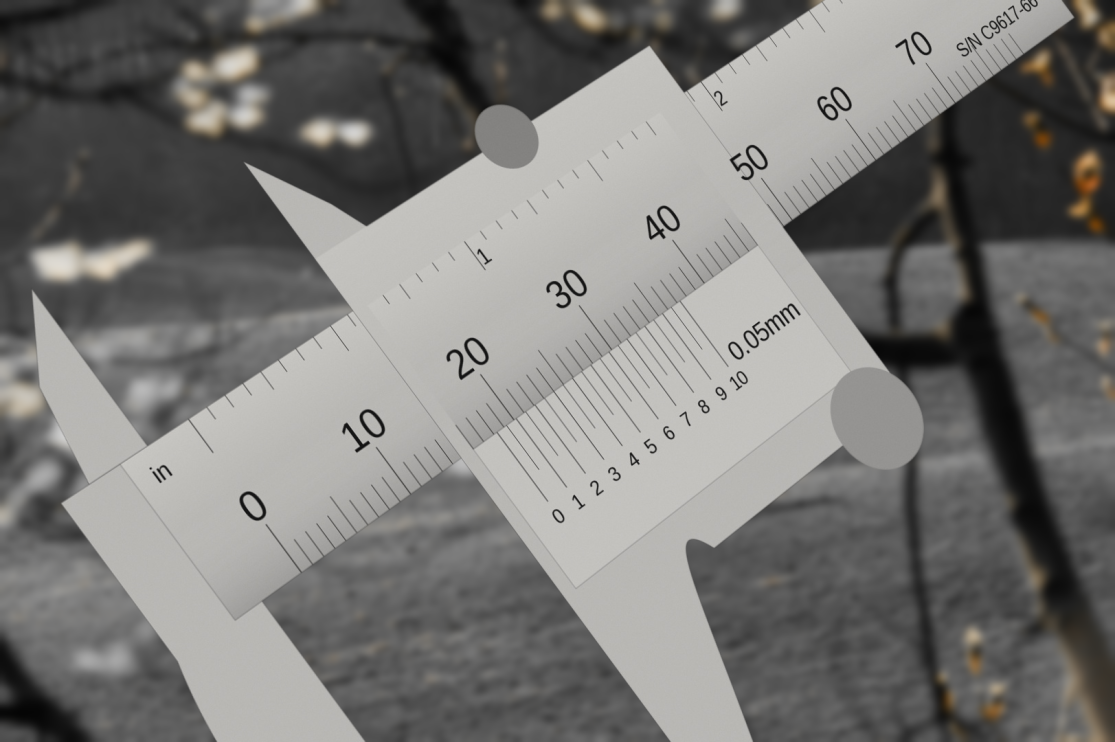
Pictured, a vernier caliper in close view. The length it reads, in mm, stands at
18.3 mm
